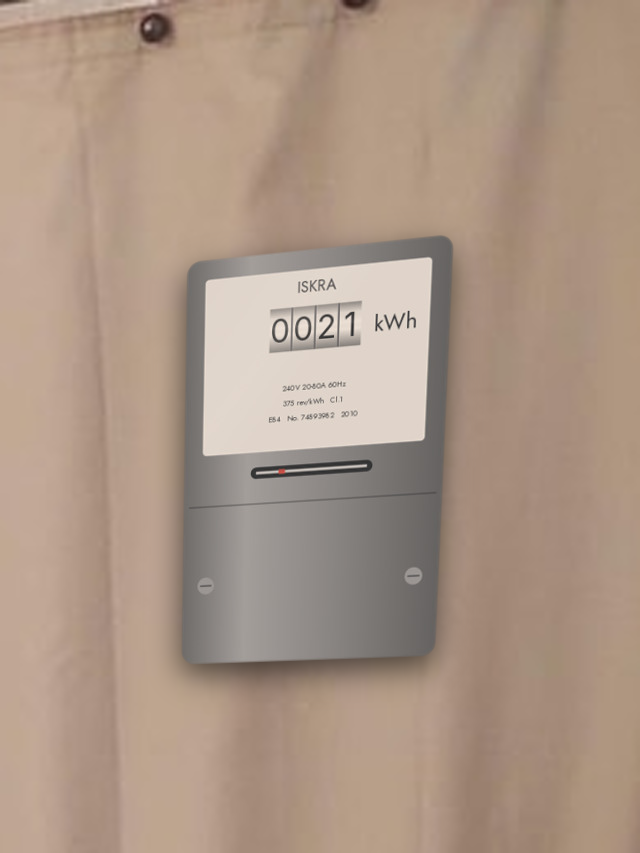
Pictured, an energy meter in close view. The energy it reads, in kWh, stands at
21 kWh
